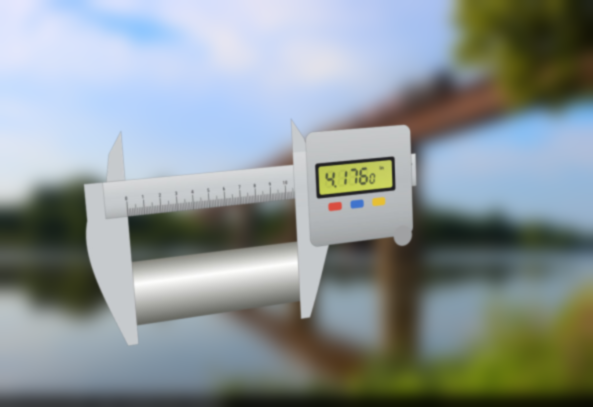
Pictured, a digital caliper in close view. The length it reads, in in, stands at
4.1760 in
